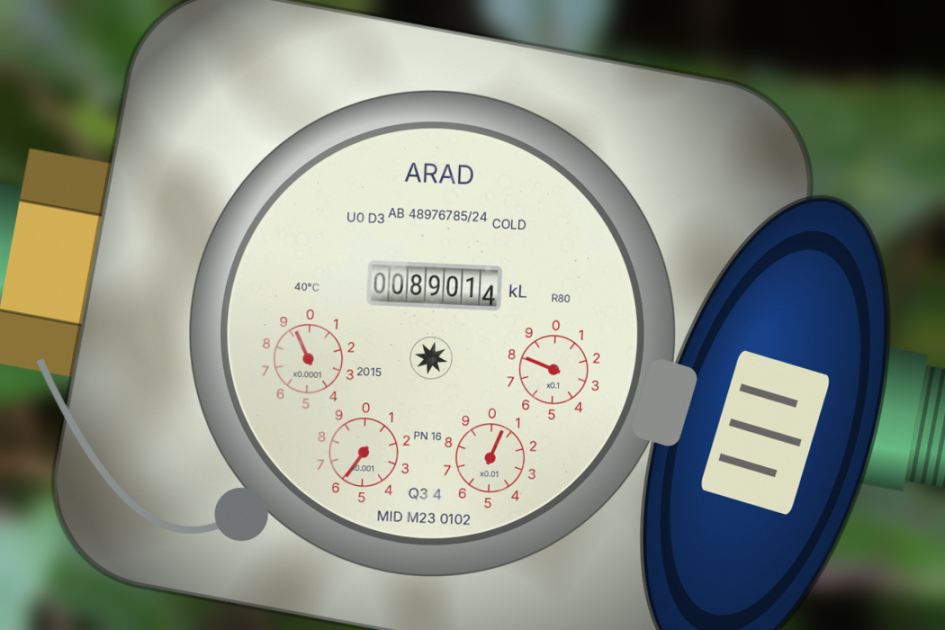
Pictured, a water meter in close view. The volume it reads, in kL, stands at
89013.8059 kL
